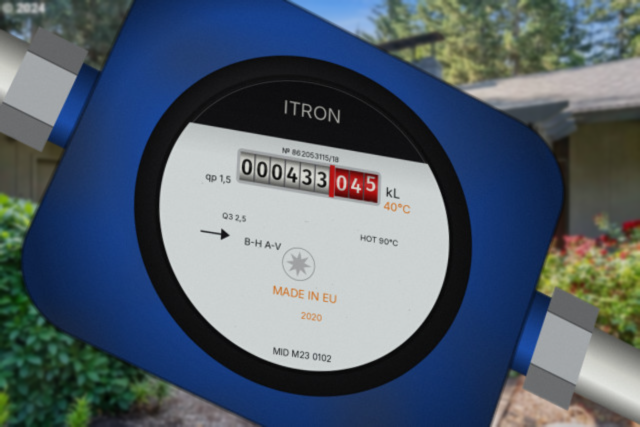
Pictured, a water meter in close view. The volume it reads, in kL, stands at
433.045 kL
